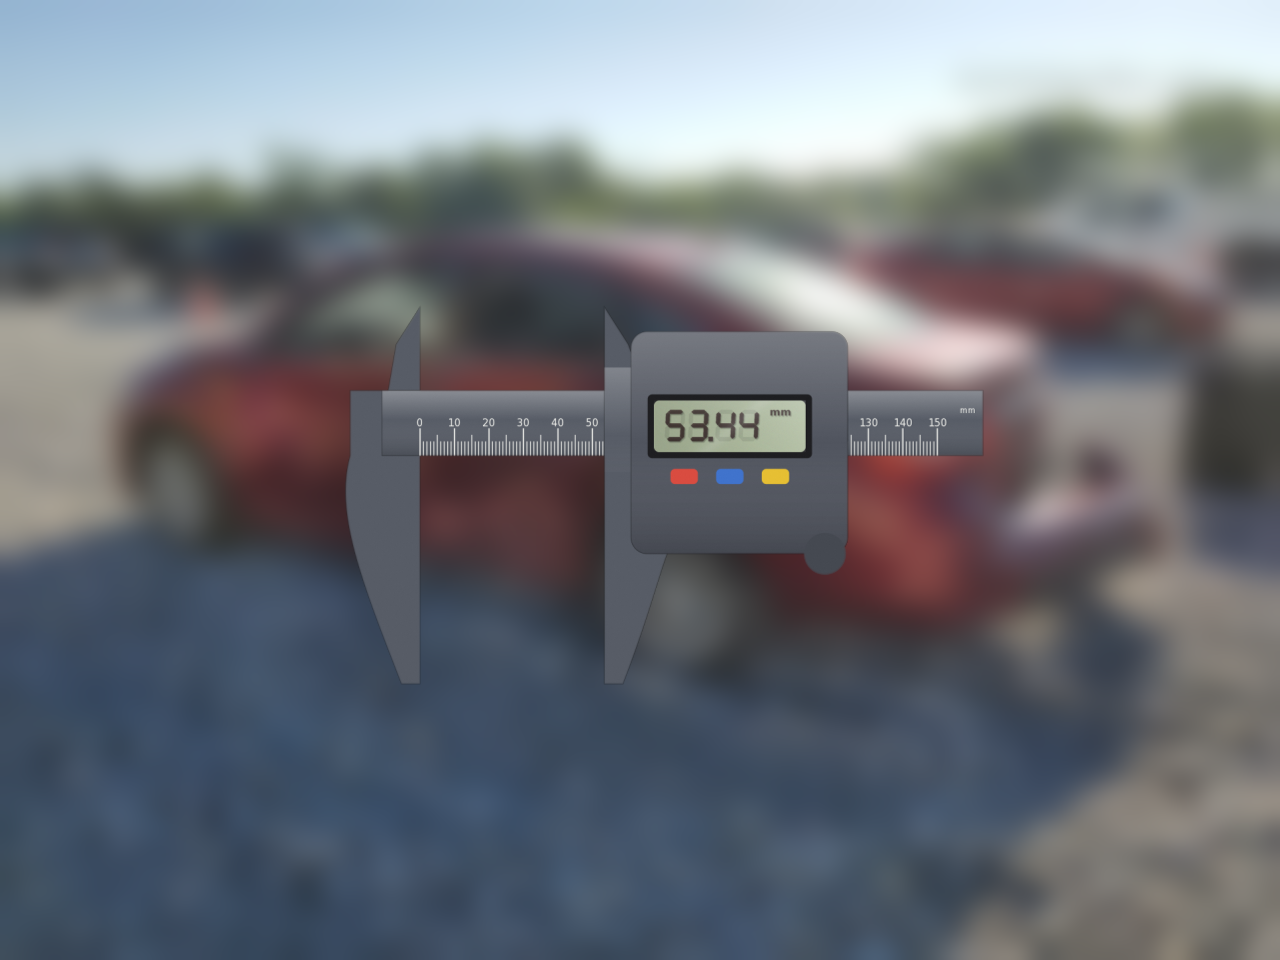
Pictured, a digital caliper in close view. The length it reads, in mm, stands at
53.44 mm
